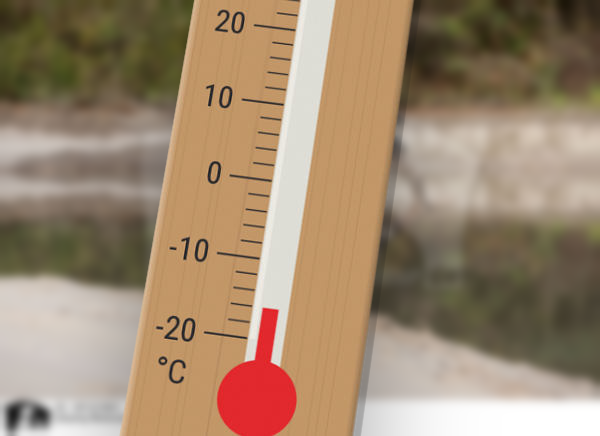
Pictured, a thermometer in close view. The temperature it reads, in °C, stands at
-16 °C
